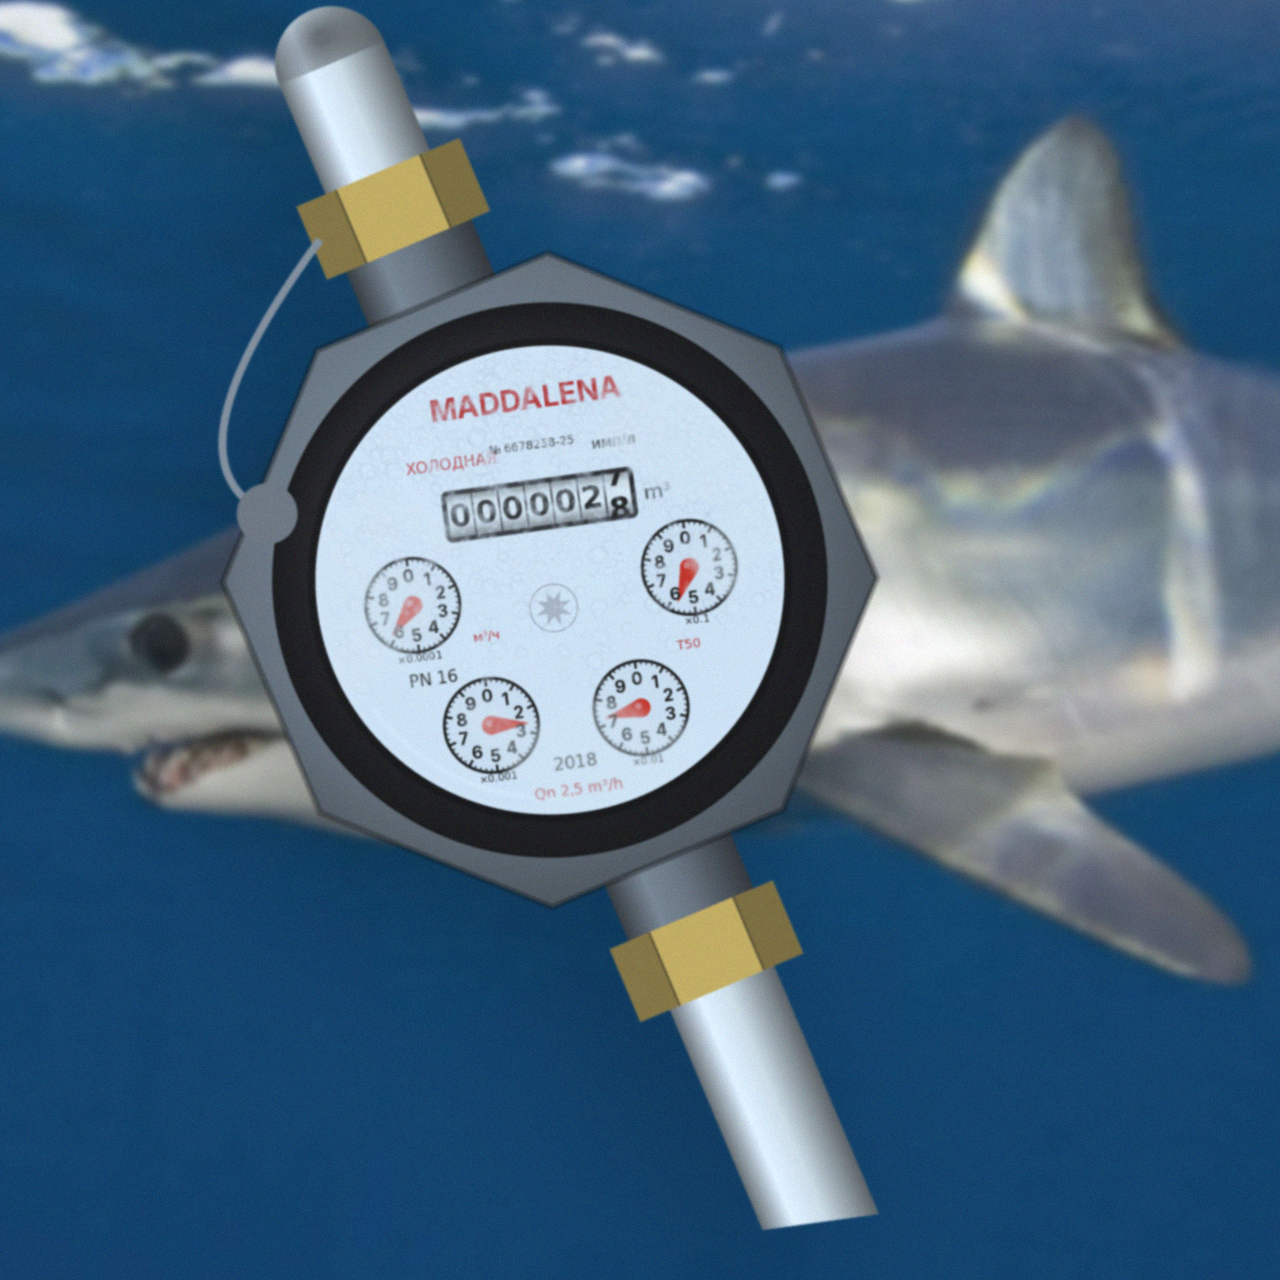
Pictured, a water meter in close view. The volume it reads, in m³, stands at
27.5726 m³
